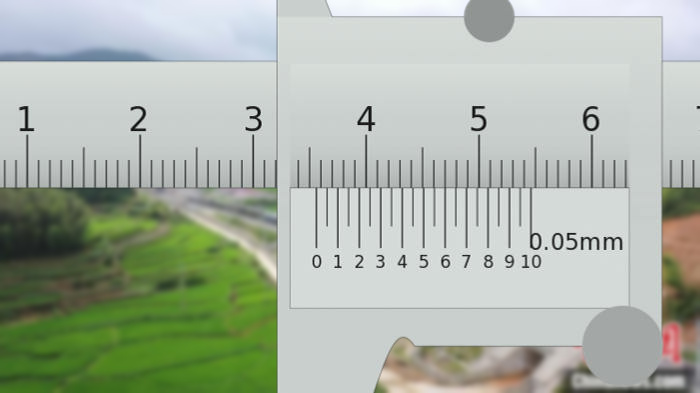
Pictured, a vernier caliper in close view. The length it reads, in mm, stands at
35.6 mm
